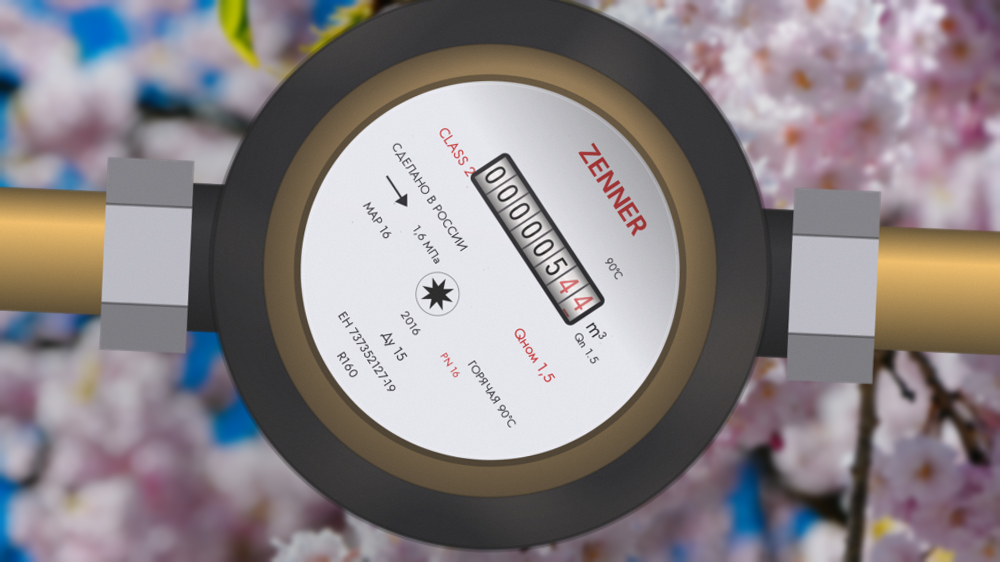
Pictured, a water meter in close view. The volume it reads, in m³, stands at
5.44 m³
